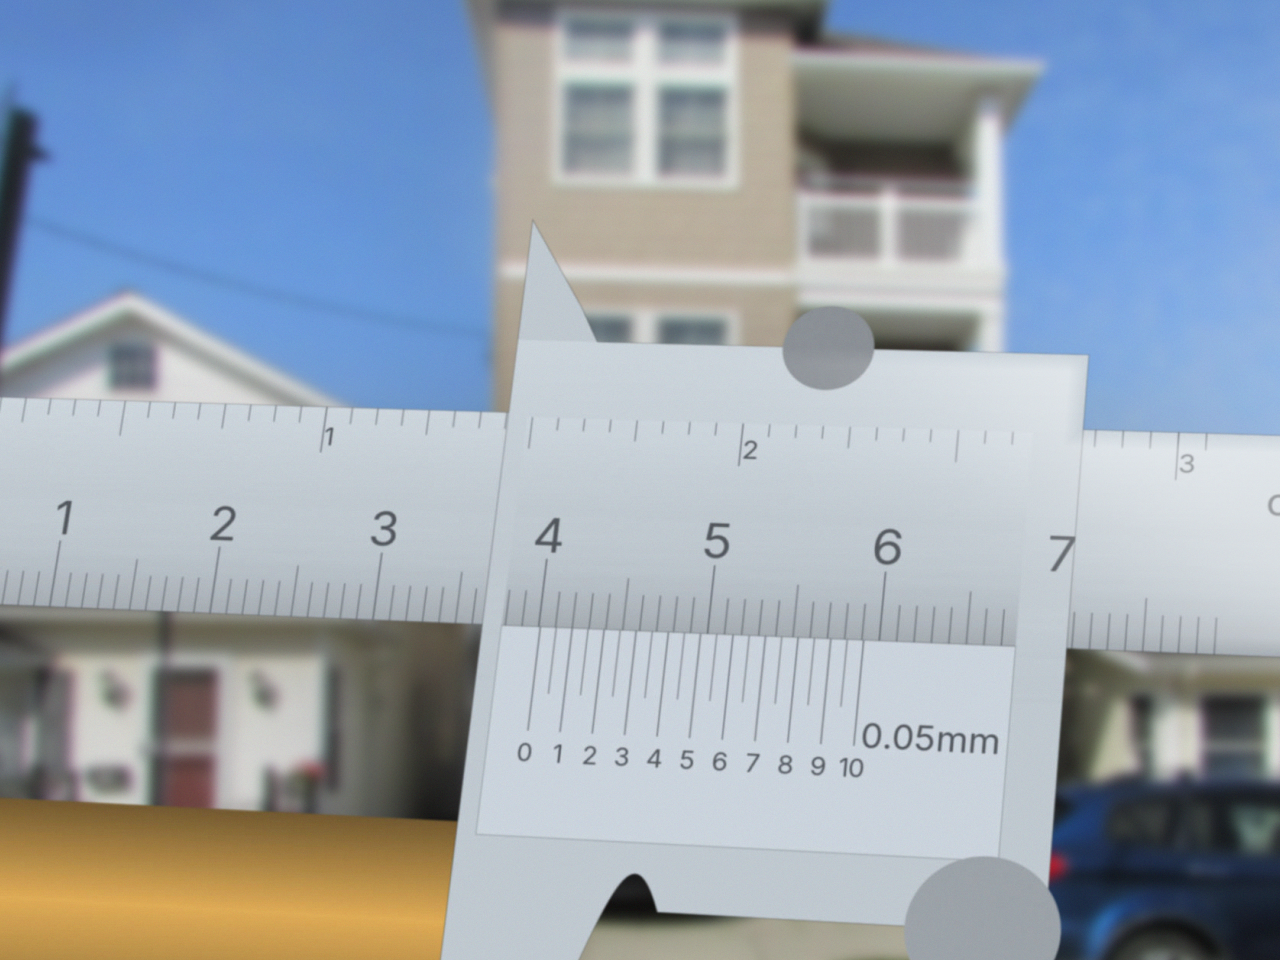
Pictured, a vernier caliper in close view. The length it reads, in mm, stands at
40.1 mm
